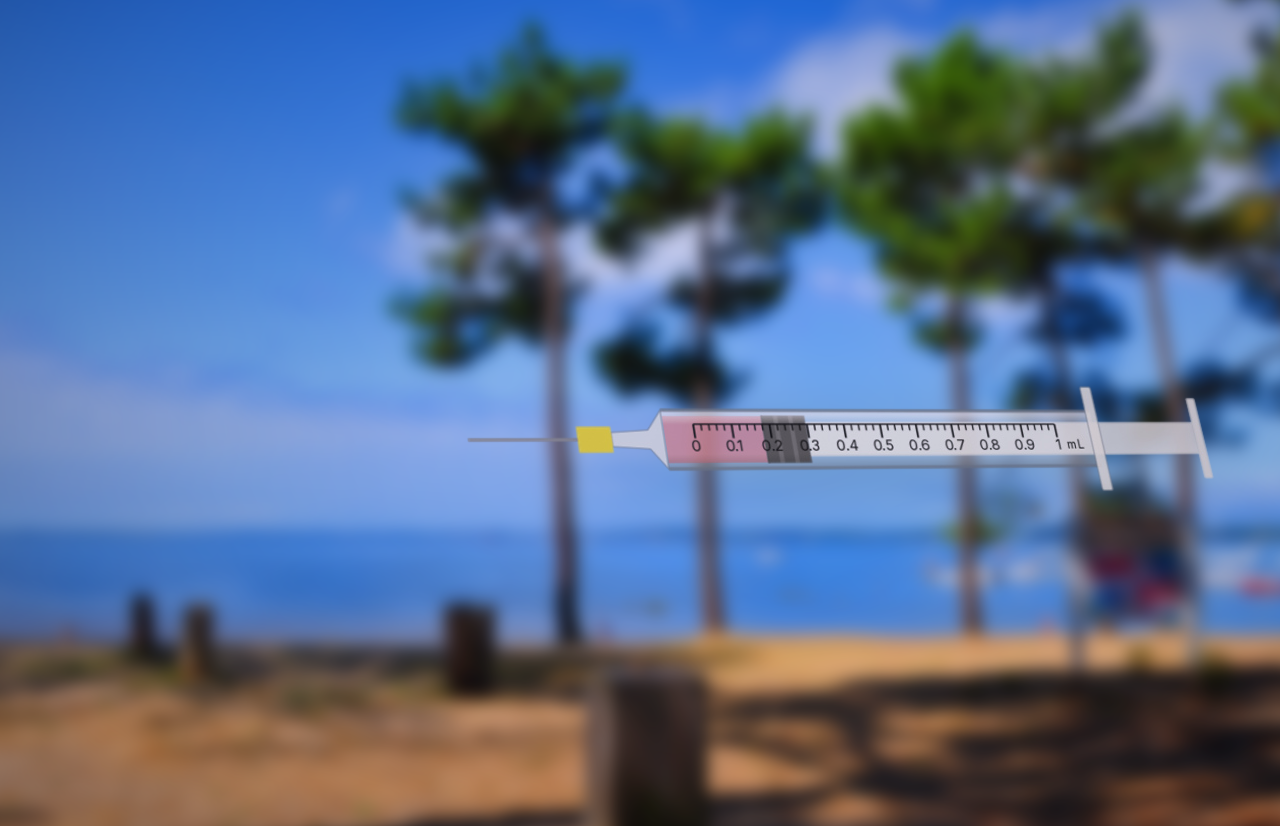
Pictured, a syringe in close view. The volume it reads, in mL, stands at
0.18 mL
